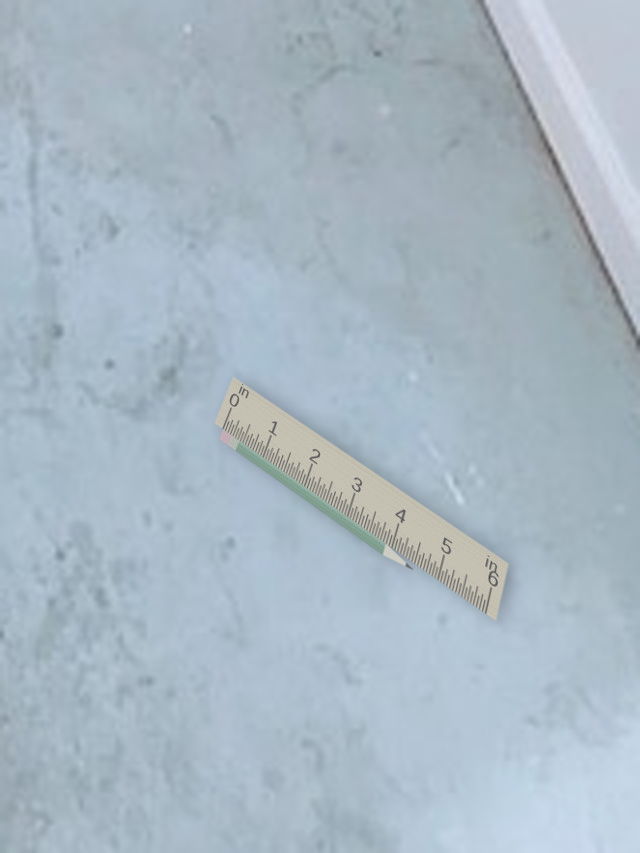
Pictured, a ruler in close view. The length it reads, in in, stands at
4.5 in
